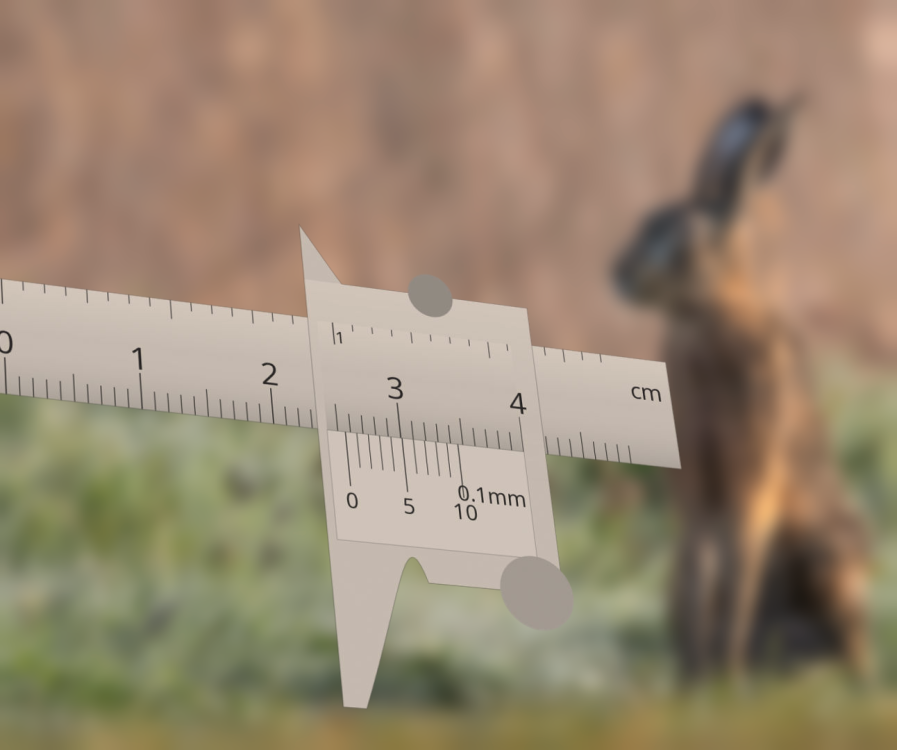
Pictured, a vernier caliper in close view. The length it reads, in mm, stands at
25.6 mm
